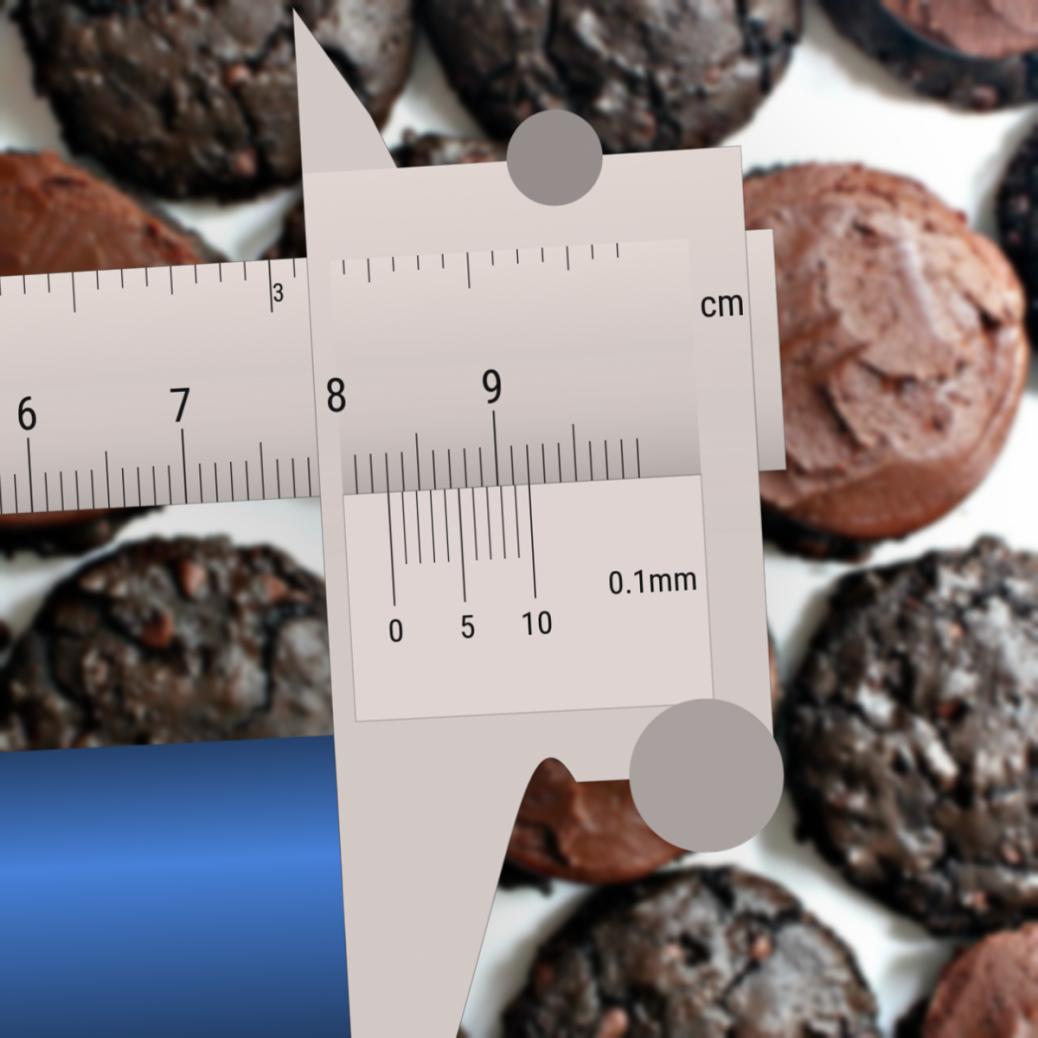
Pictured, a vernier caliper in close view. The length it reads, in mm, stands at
83.0 mm
